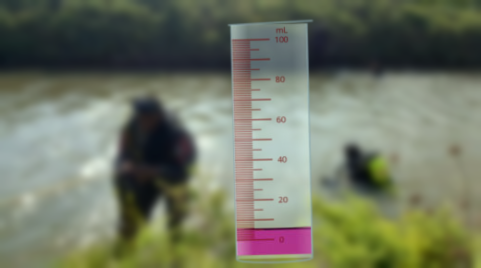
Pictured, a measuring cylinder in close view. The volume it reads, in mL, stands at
5 mL
